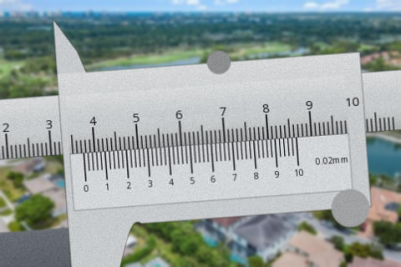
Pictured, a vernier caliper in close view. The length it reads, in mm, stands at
37.5 mm
